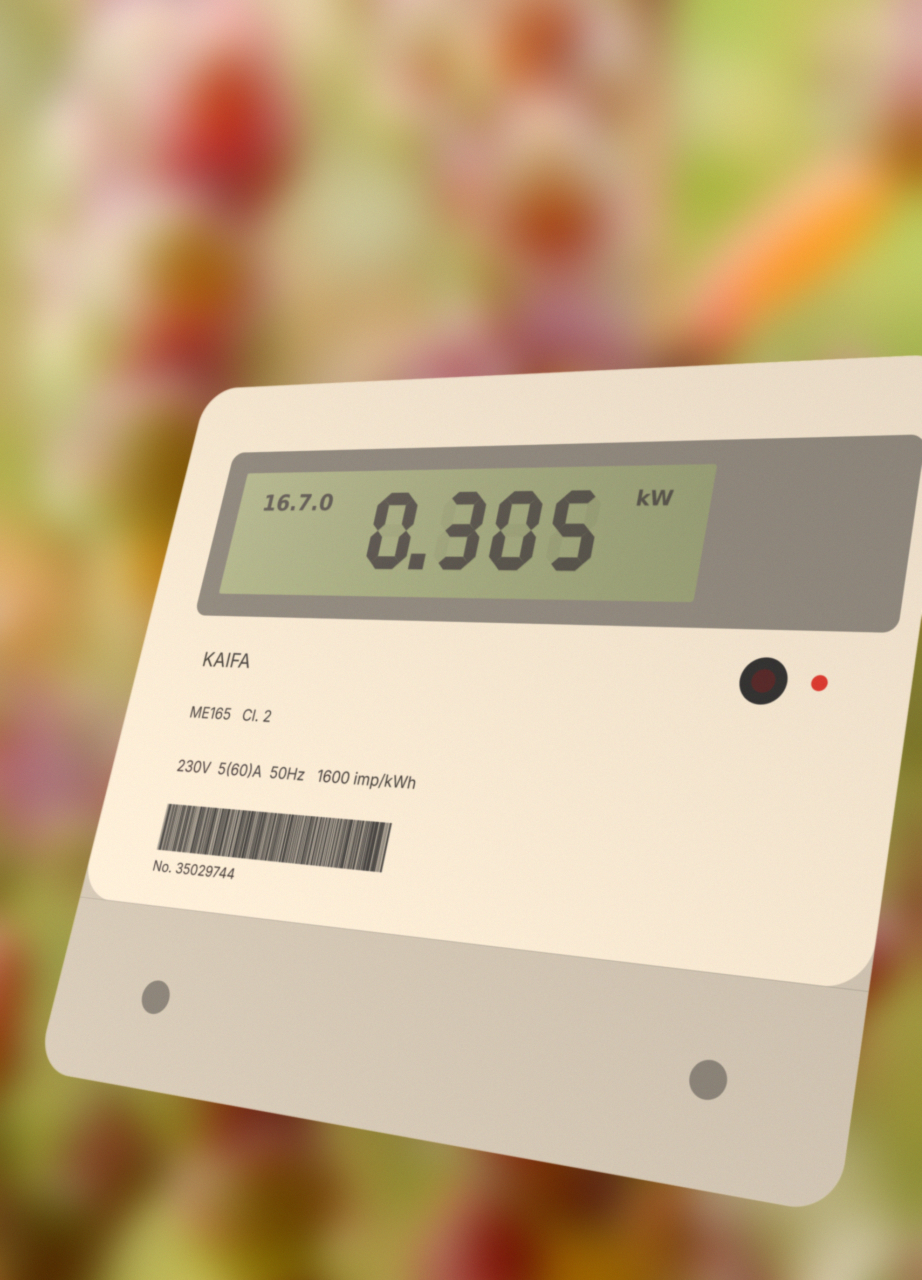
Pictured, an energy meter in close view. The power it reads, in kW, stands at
0.305 kW
